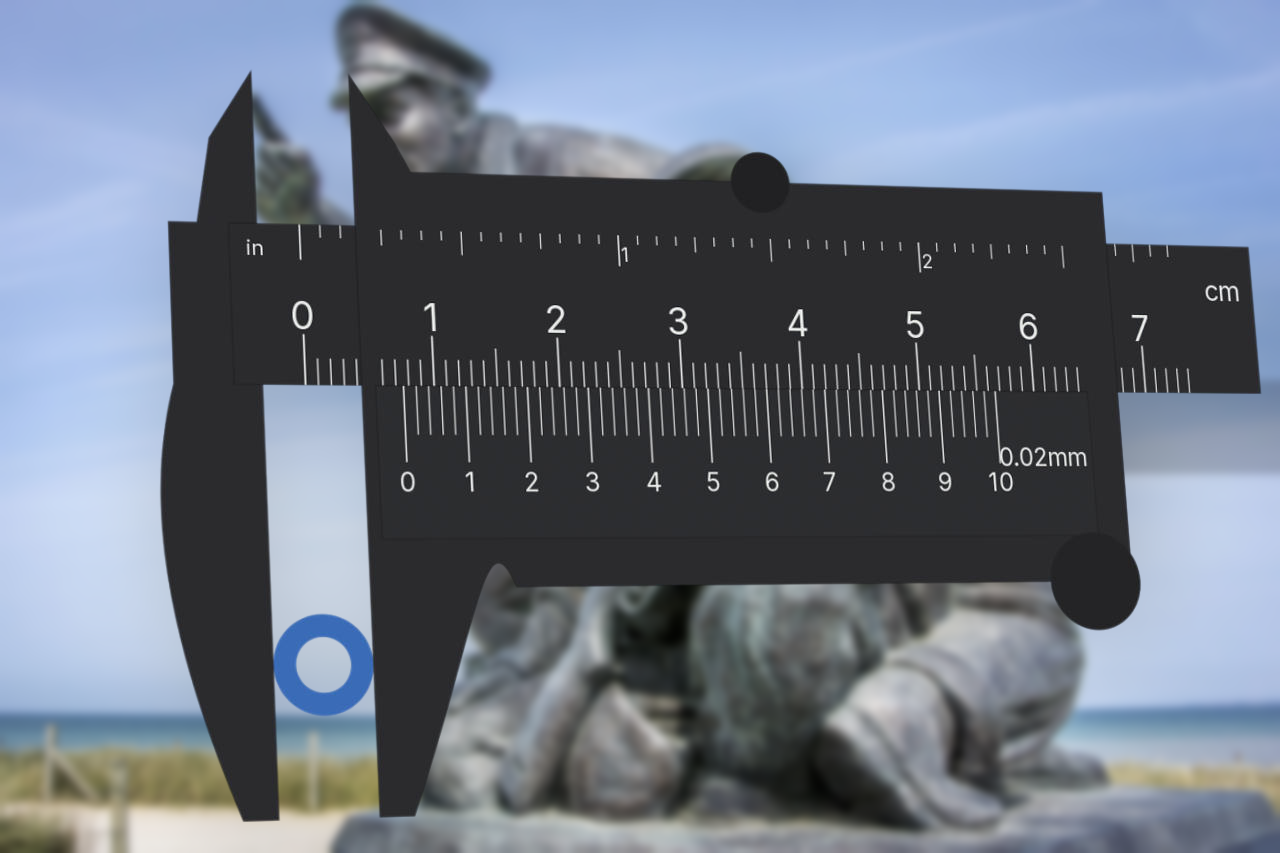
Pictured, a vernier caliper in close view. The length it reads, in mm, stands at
7.6 mm
